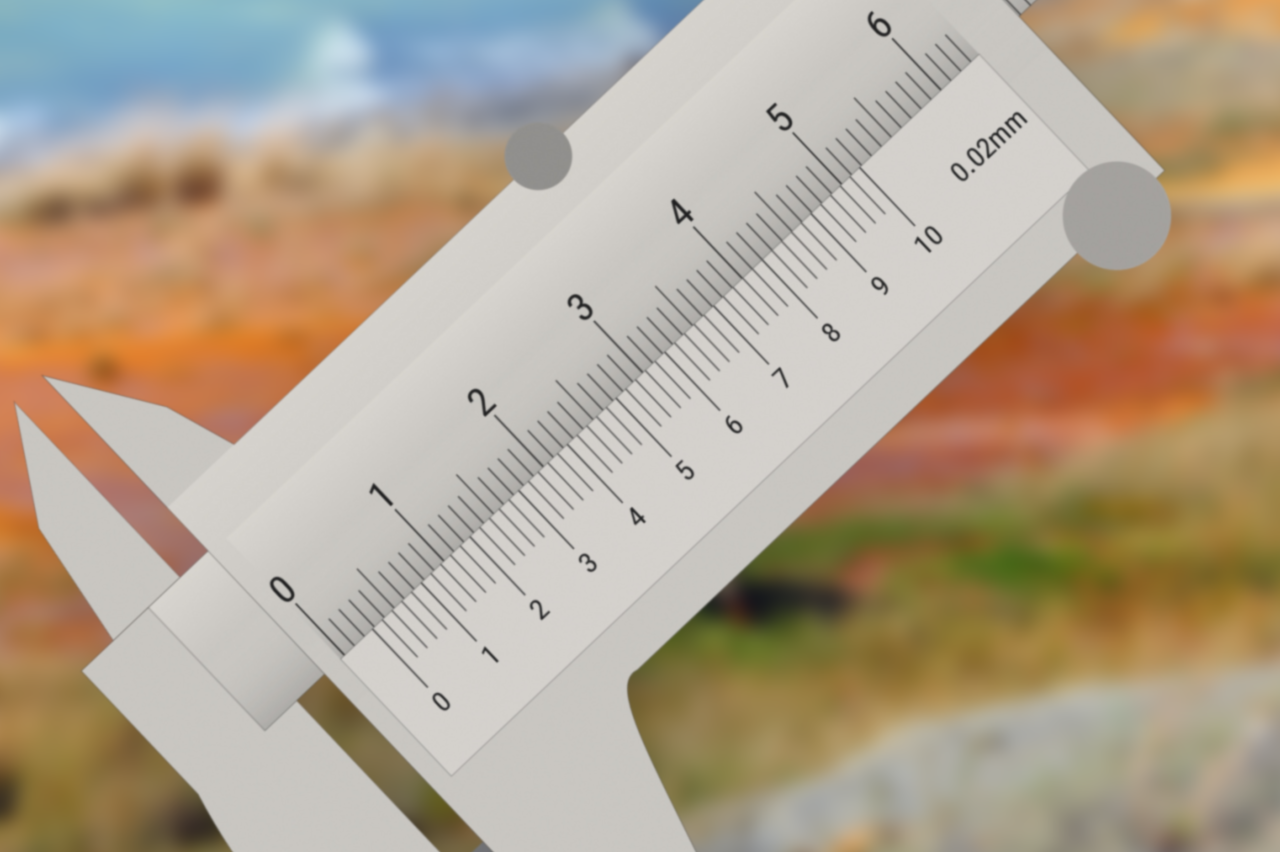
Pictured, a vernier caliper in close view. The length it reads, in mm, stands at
2.8 mm
